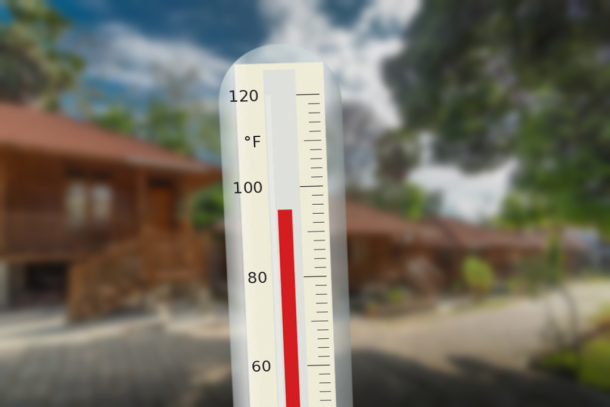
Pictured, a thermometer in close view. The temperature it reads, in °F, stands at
95 °F
